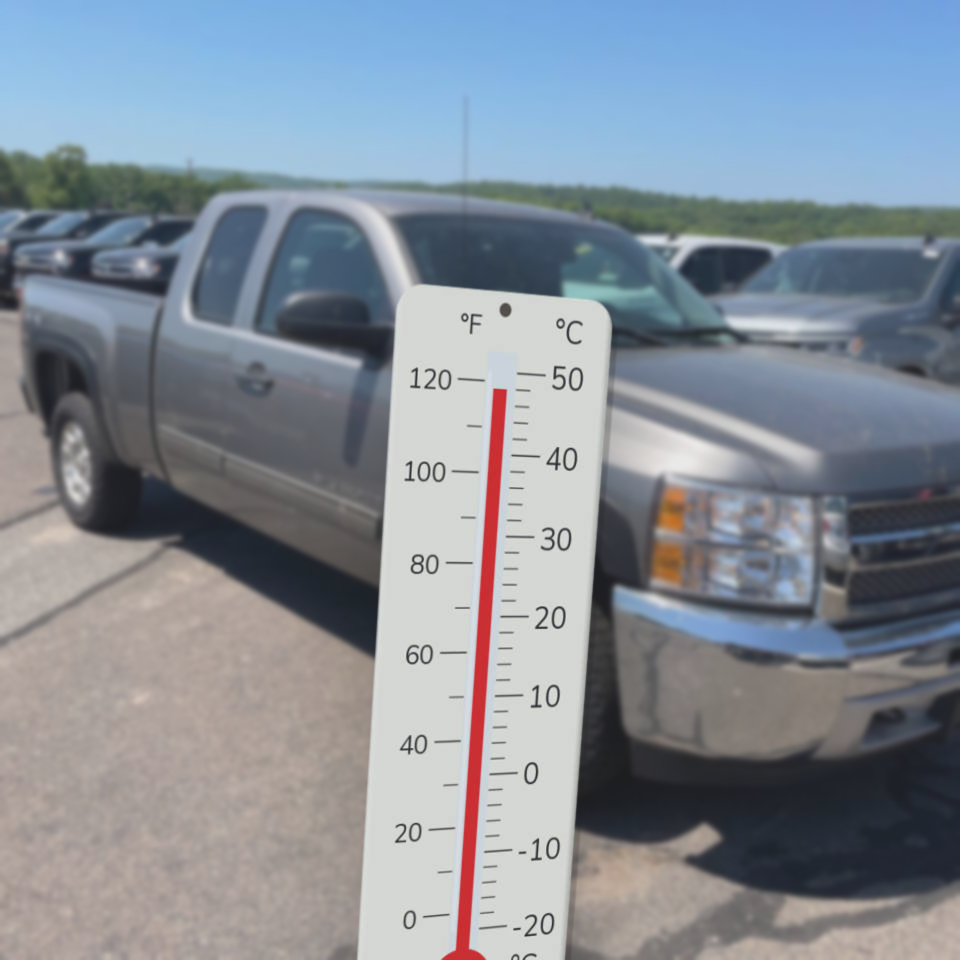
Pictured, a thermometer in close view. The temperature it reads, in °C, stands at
48 °C
